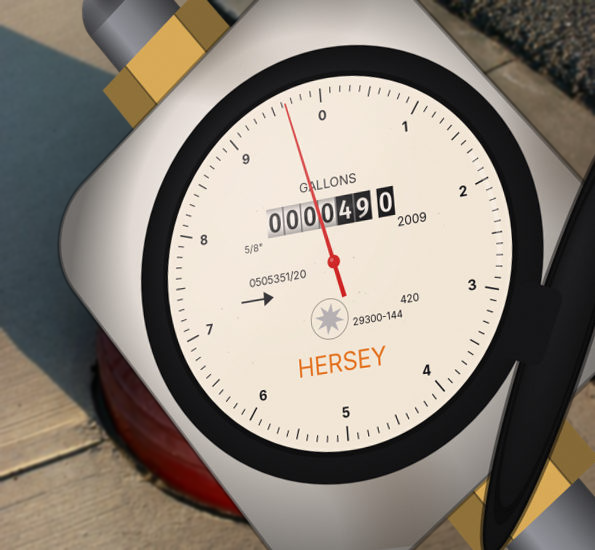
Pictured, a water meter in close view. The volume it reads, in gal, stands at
489.6 gal
